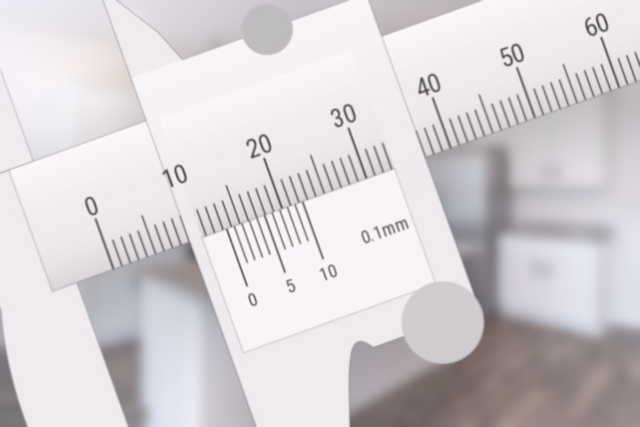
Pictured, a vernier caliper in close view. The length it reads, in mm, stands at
13.4 mm
